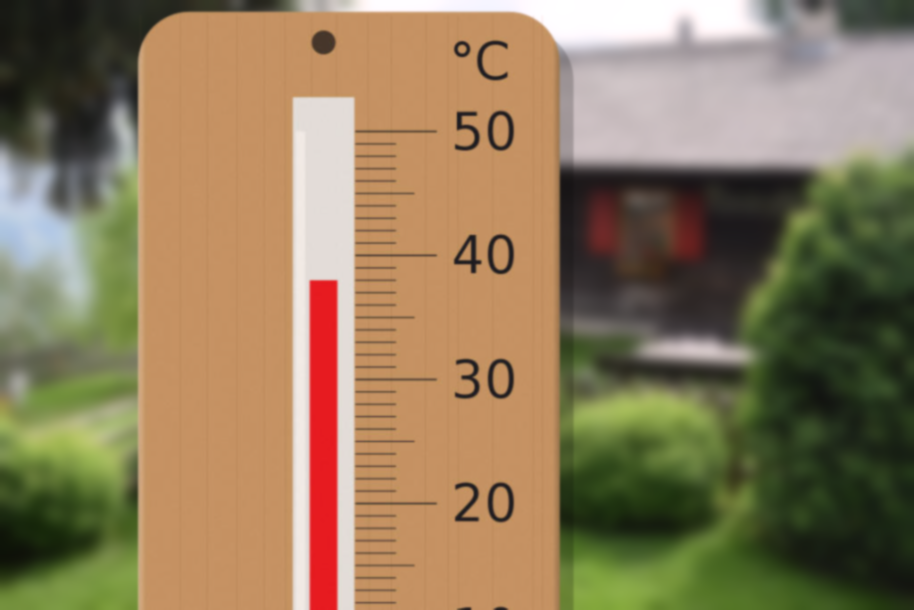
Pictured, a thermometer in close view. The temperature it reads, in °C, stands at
38 °C
